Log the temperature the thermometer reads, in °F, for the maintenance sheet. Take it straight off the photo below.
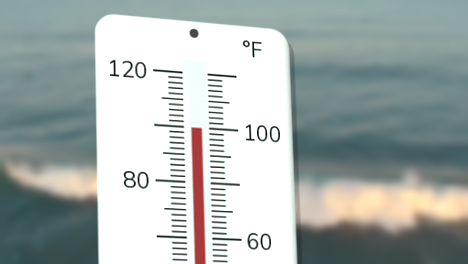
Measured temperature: 100 °F
